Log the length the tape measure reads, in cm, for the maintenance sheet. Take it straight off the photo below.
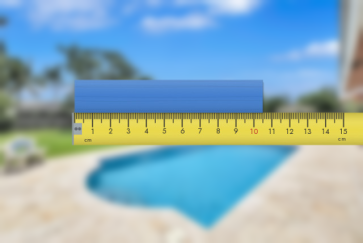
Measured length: 10.5 cm
